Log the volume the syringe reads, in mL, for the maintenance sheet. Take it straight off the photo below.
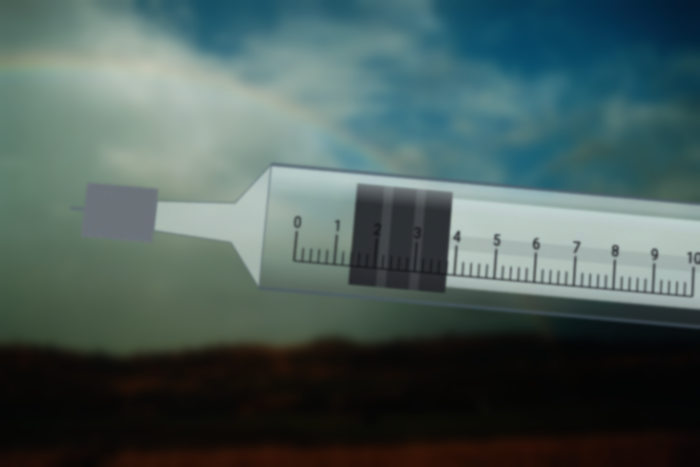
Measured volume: 1.4 mL
